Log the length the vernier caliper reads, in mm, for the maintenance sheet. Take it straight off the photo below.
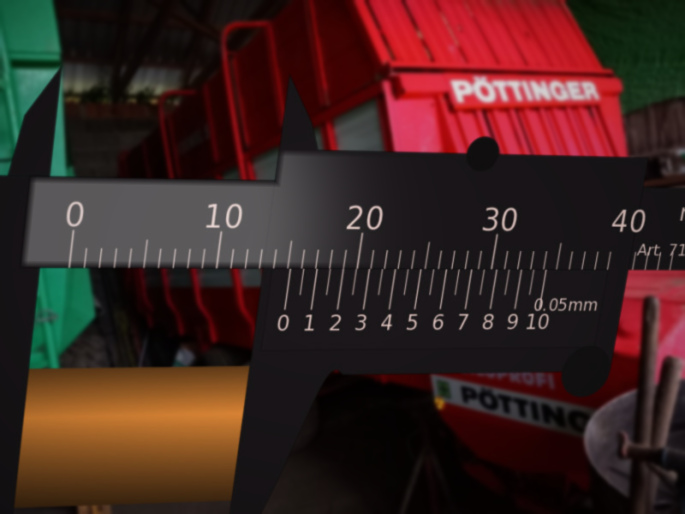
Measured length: 15.2 mm
